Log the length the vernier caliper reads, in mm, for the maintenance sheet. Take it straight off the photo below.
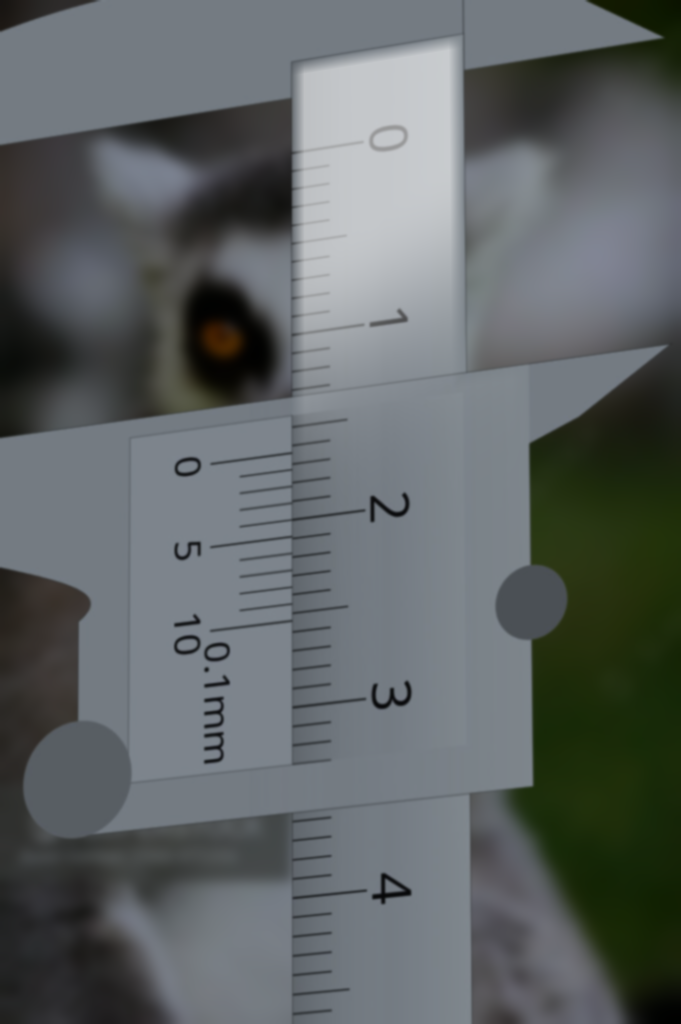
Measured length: 16.4 mm
